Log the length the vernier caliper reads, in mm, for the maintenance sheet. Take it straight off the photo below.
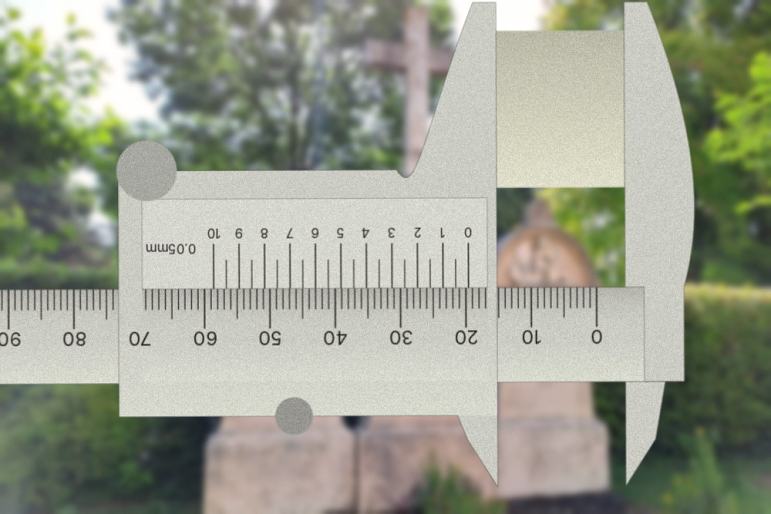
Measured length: 19.6 mm
